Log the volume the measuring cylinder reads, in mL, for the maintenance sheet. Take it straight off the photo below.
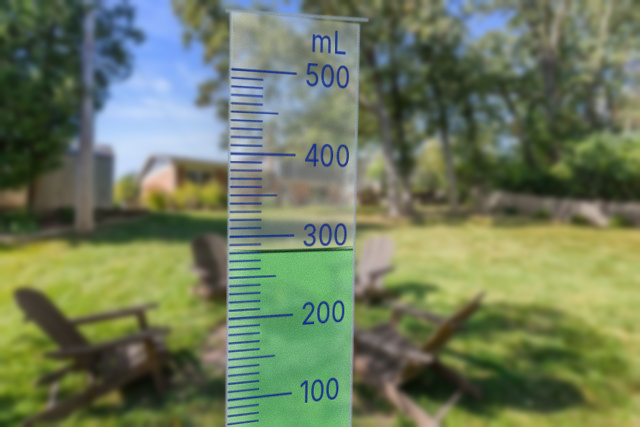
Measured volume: 280 mL
